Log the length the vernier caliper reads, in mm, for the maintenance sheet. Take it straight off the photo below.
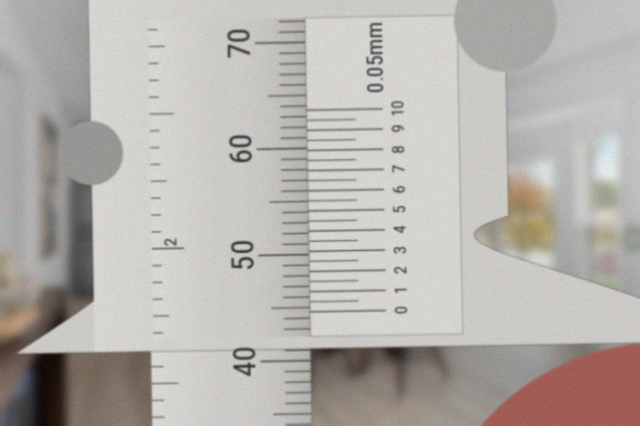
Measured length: 44.6 mm
